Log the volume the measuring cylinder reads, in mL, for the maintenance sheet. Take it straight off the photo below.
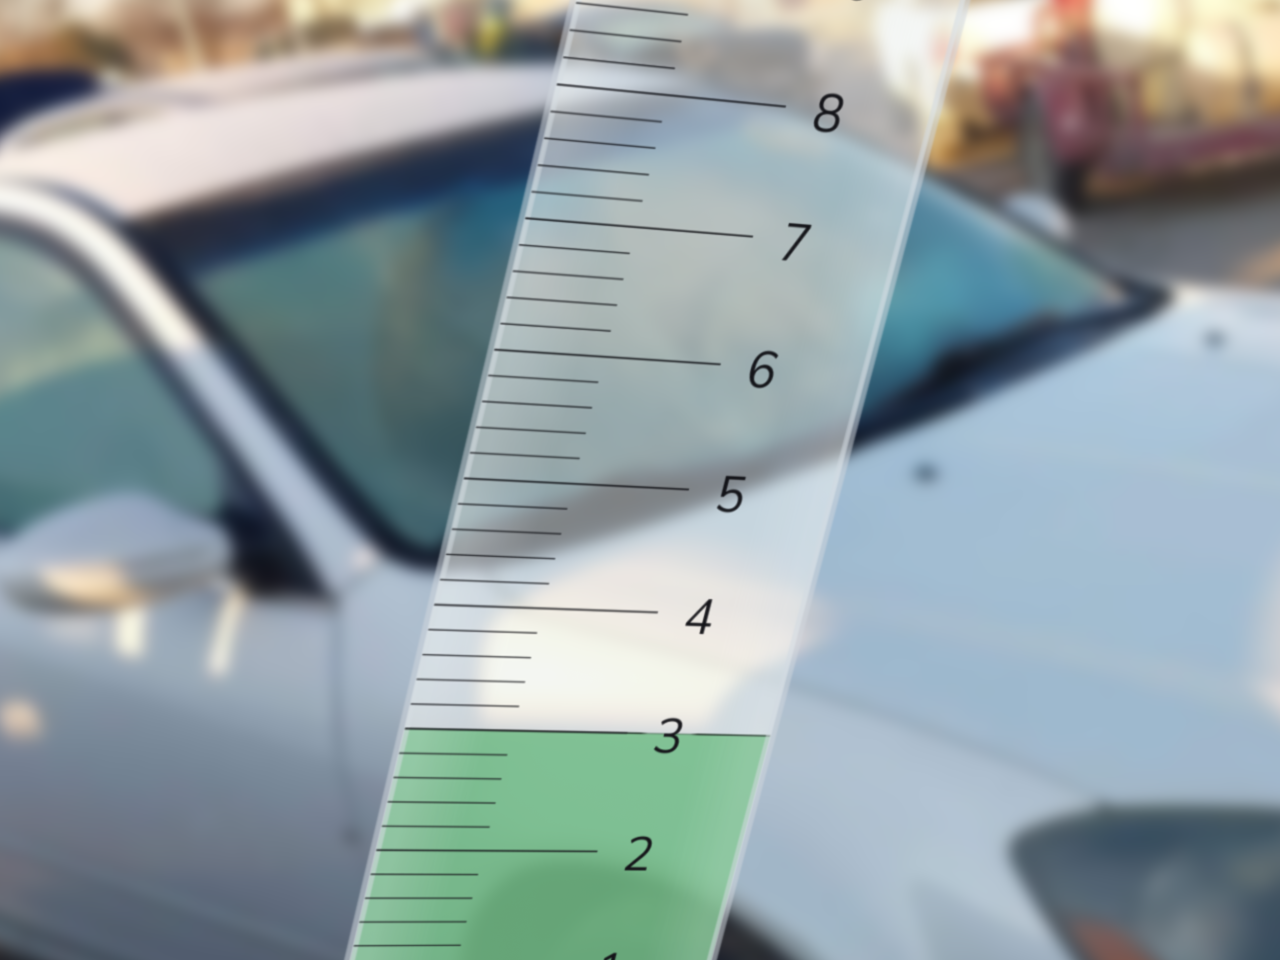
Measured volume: 3 mL
